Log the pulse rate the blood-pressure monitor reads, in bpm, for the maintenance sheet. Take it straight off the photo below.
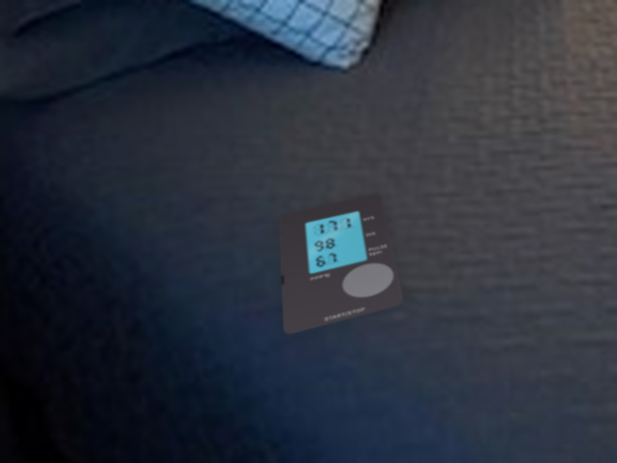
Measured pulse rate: 67 bpm
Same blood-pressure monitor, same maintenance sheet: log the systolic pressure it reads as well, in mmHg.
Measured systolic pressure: 171 mmHg
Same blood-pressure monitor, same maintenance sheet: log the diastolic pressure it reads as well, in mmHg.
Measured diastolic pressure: 98 mmHg
